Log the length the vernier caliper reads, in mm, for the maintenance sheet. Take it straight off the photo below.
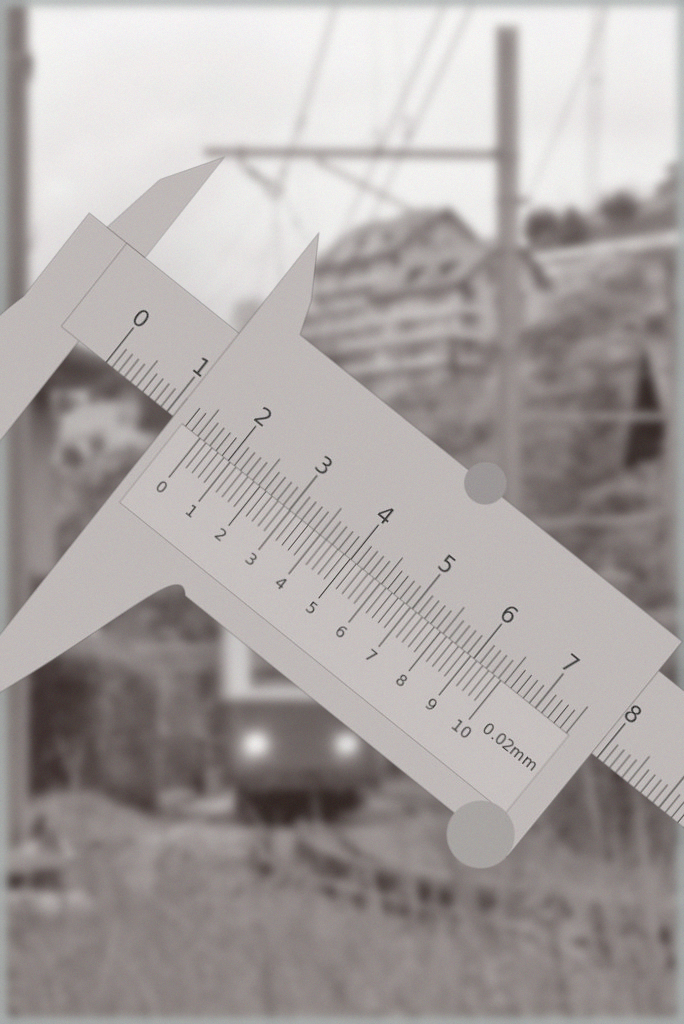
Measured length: 15.4 mm
